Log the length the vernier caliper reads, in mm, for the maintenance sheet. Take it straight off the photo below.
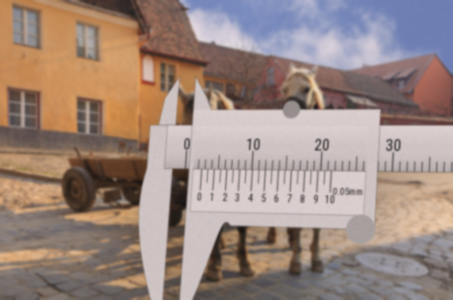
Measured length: 2.5 mm
